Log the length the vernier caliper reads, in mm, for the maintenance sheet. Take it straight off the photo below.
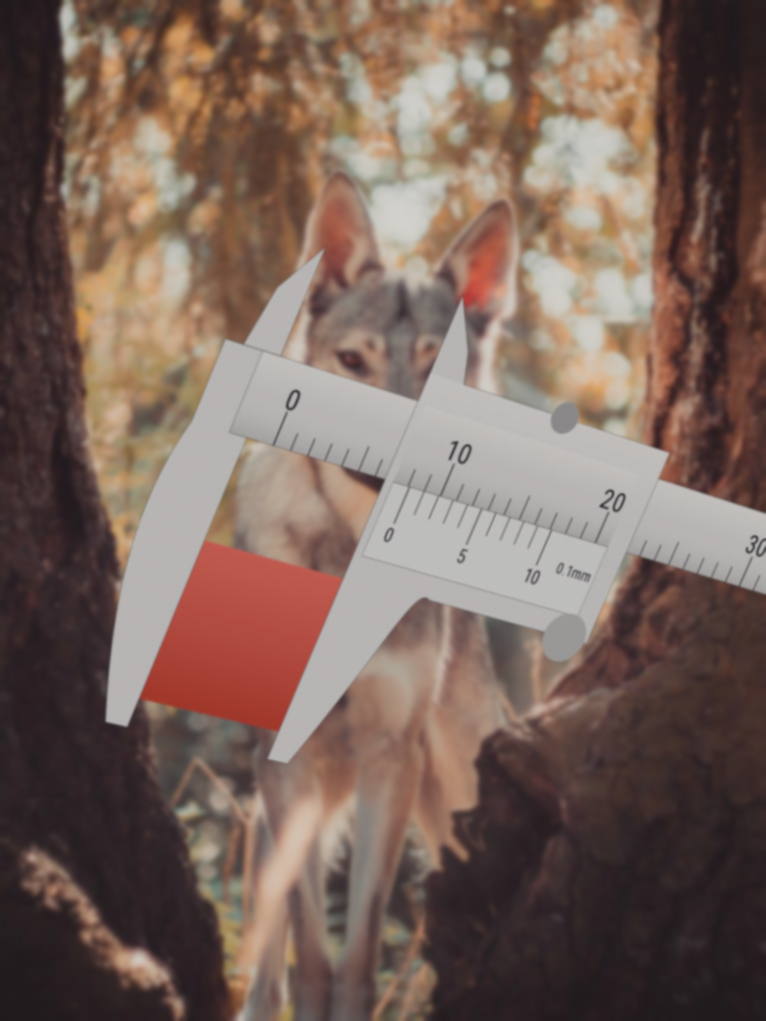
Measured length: 8.1 mm
